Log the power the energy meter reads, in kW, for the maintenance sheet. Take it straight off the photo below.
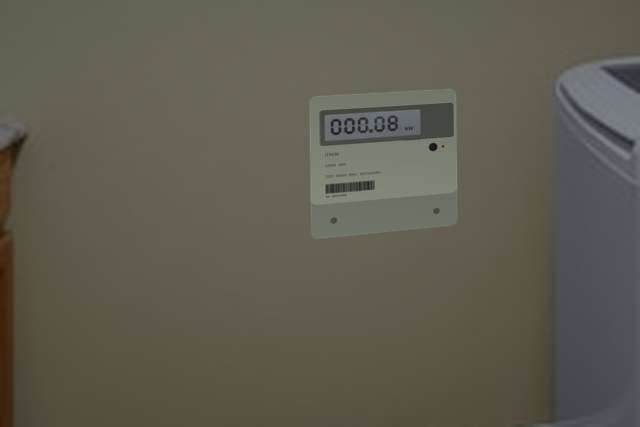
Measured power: 0.08 kW
